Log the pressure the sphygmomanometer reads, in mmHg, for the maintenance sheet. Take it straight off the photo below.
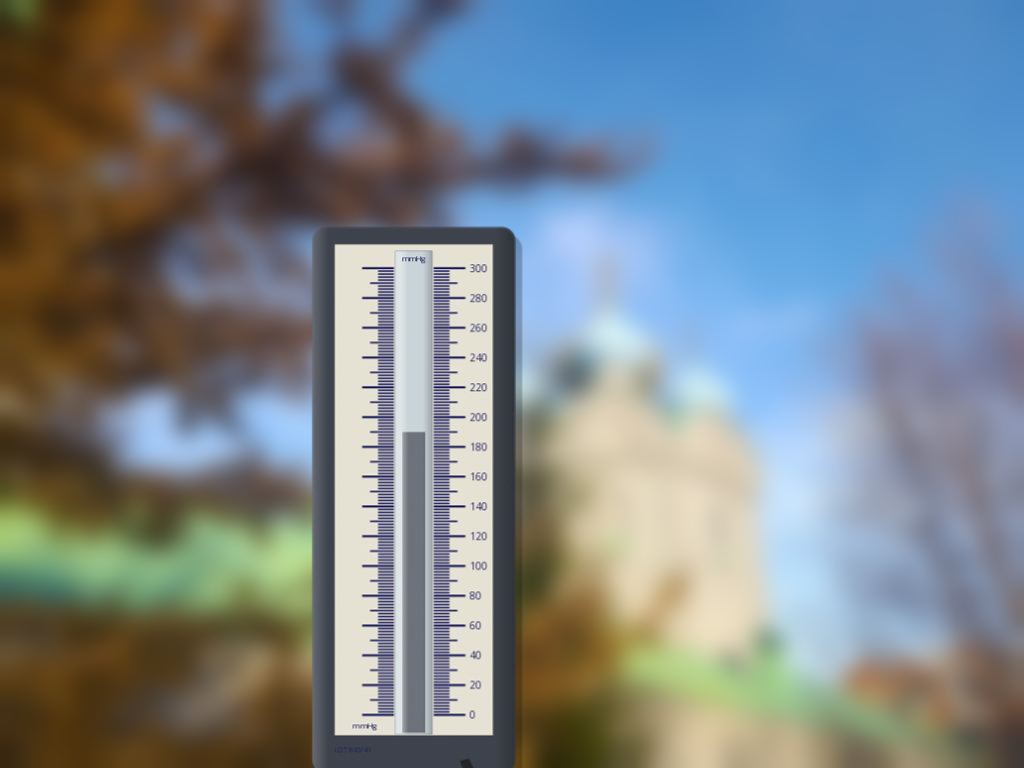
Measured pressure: 190 mmHg
